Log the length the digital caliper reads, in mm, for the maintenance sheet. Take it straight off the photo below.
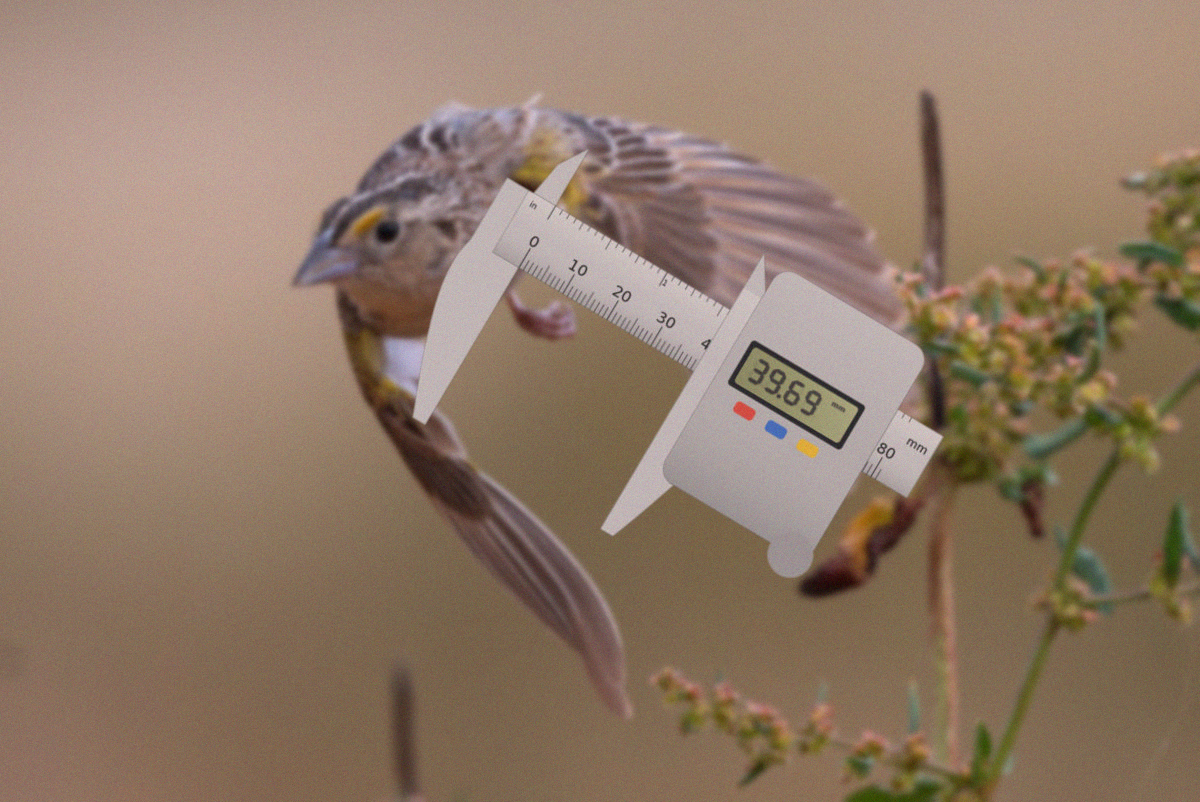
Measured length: 39.69 mm
